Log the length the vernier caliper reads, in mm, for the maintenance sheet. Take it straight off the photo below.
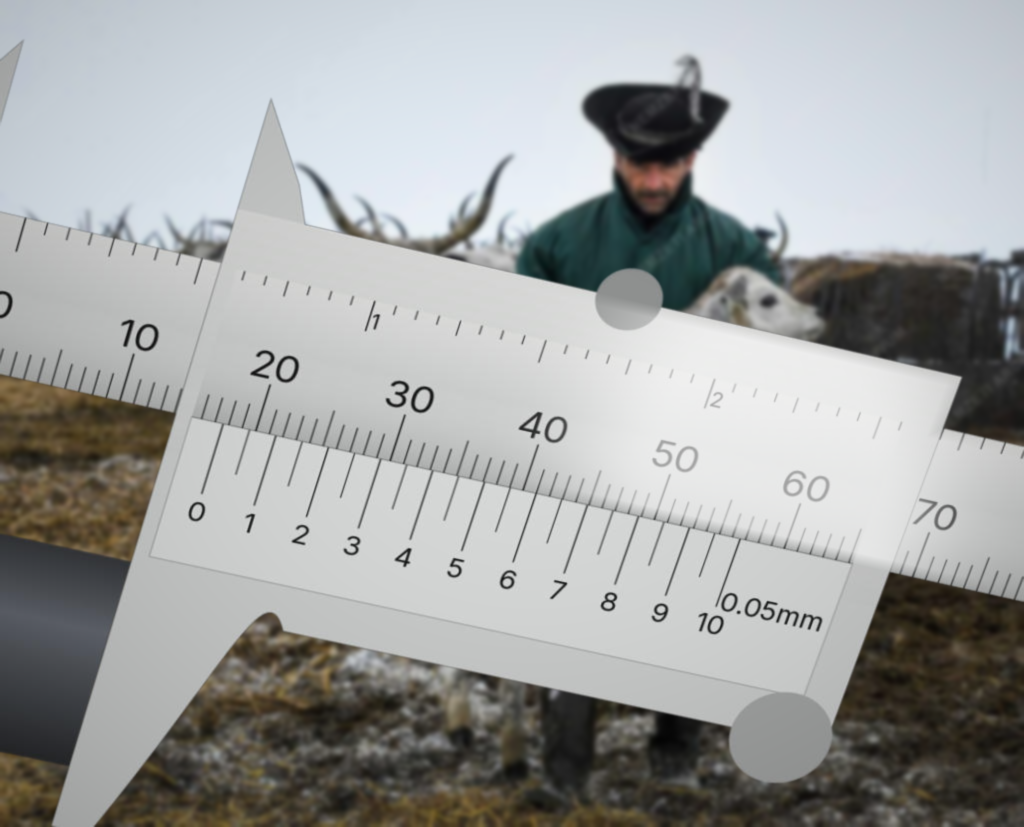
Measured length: 17.6 mm
